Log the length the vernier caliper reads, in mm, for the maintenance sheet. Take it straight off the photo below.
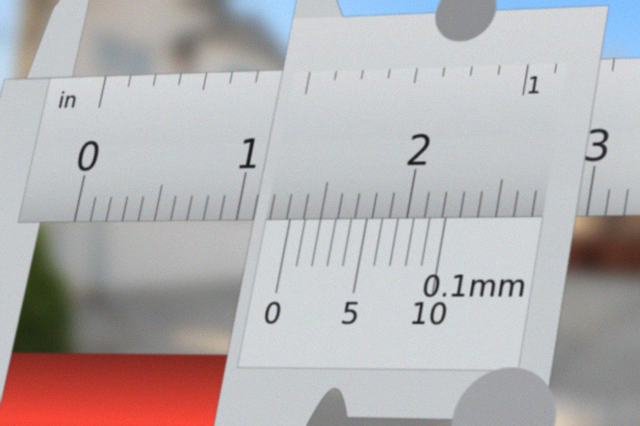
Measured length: 13.2 mm
